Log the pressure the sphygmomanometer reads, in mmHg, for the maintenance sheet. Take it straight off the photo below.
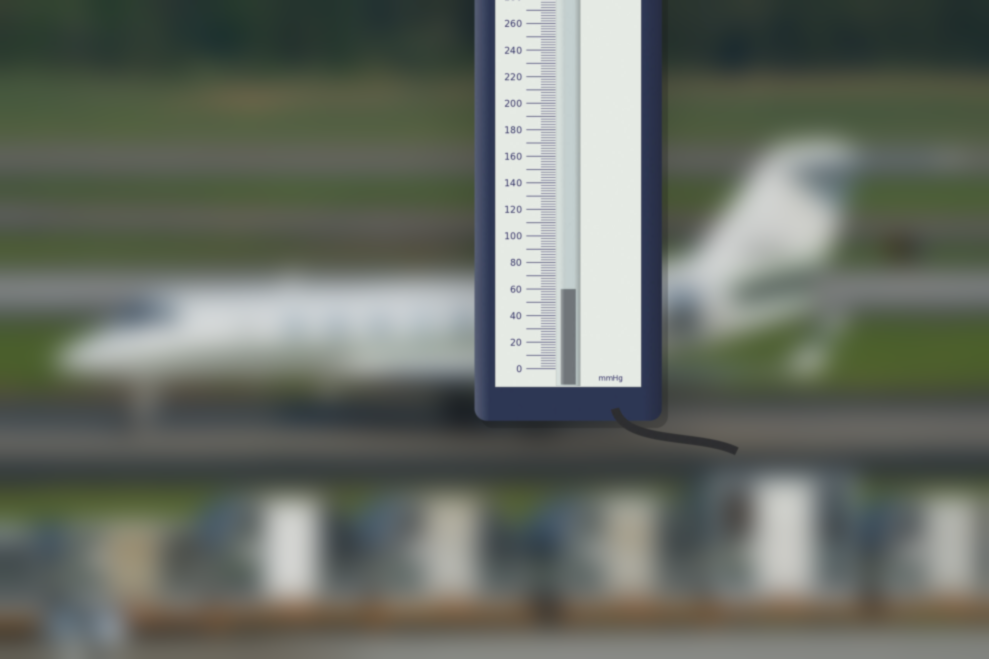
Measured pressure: 60 mmHg
